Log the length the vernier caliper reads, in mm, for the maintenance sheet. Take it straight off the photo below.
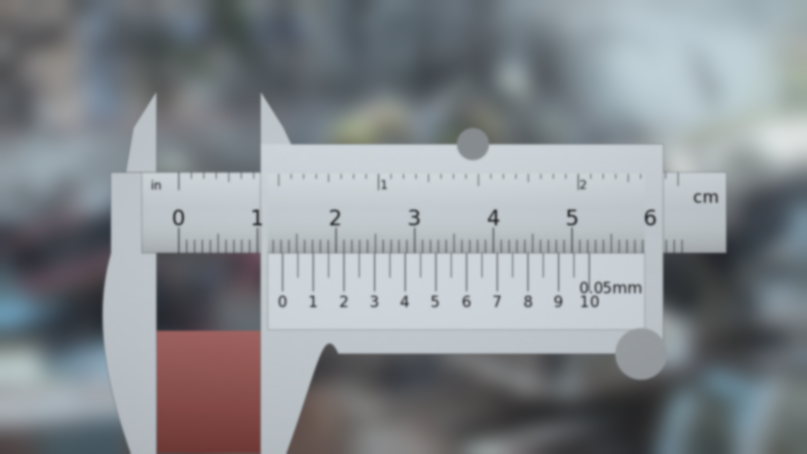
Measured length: 13.2 mm
